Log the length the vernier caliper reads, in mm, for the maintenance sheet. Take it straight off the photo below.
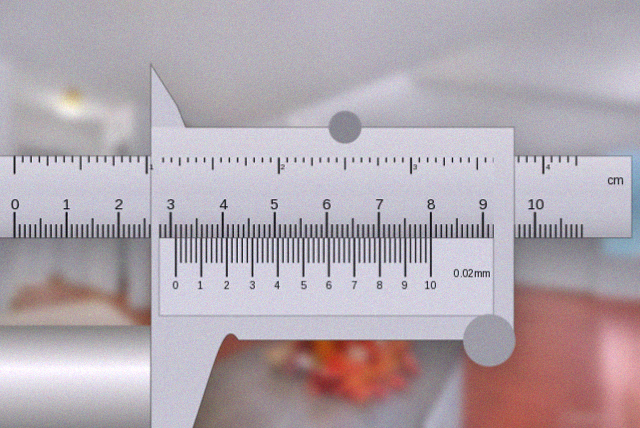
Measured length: 31.0 mm
